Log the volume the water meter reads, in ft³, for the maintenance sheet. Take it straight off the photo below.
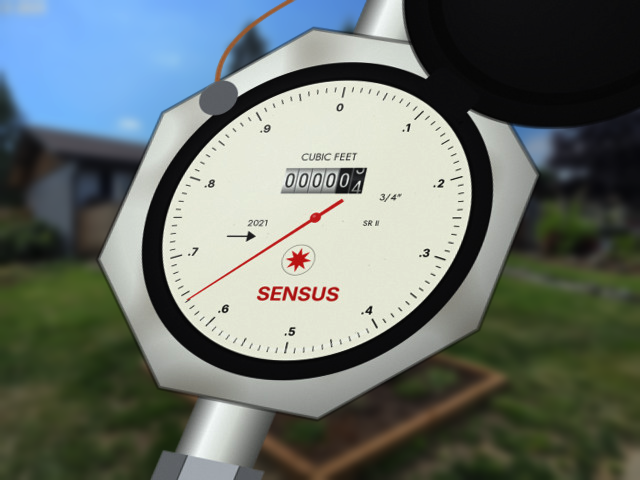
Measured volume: 3.64 ft³
